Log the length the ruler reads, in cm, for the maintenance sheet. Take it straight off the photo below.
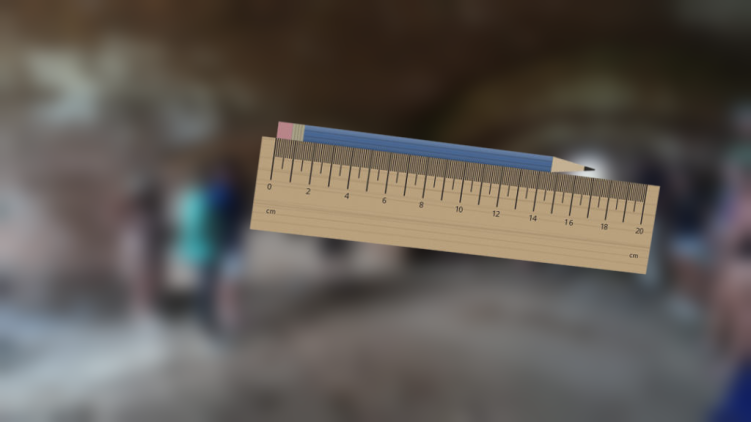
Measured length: 17 cm
